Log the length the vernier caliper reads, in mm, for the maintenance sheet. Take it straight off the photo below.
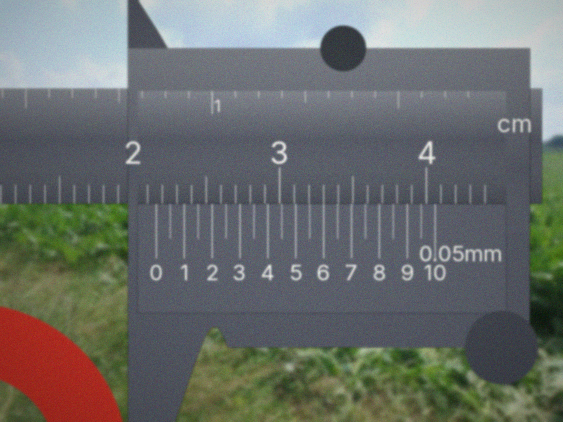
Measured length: 21.6 mm
